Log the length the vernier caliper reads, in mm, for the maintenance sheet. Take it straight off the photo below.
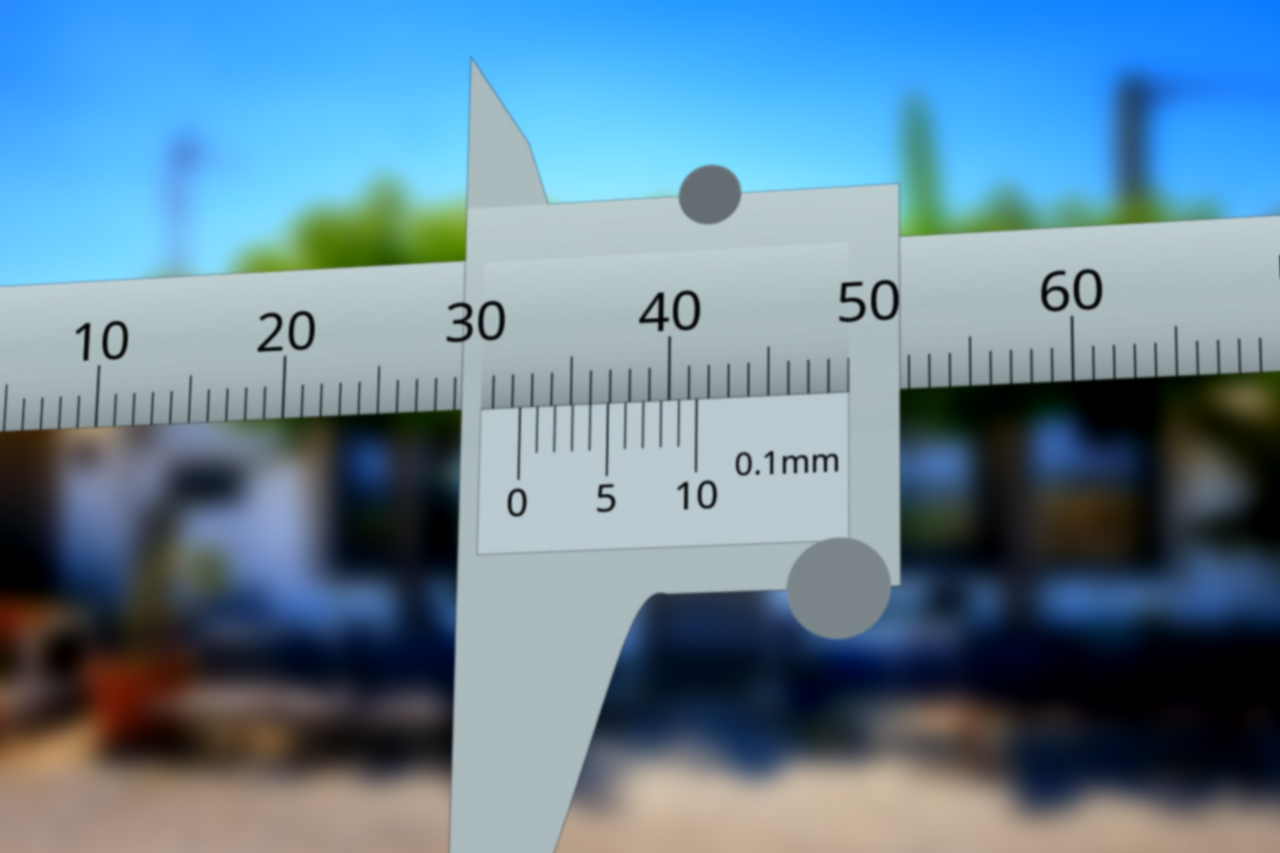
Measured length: 32.4 mm
